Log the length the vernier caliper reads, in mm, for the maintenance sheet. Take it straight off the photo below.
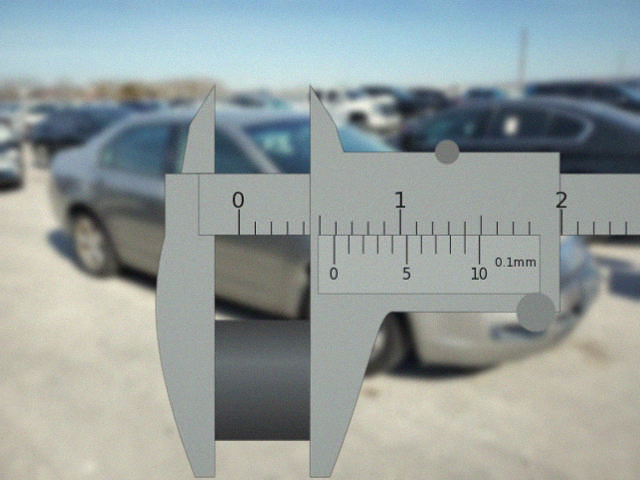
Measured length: 5.9 mm
